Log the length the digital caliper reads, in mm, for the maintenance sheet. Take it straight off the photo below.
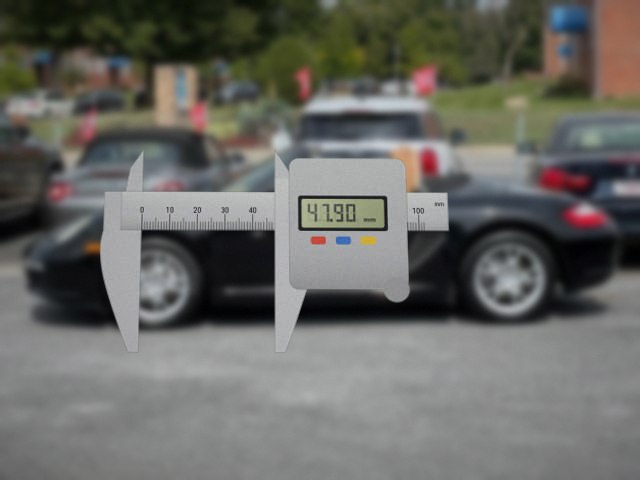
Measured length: 47.90 mm
